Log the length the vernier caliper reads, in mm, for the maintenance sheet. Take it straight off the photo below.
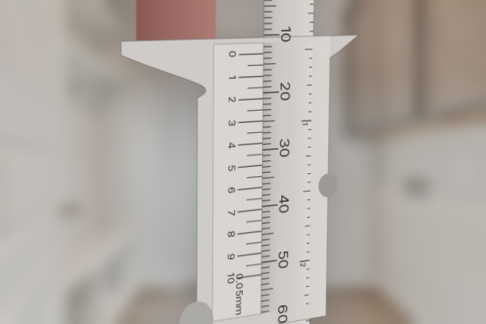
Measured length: 13.2 mm
